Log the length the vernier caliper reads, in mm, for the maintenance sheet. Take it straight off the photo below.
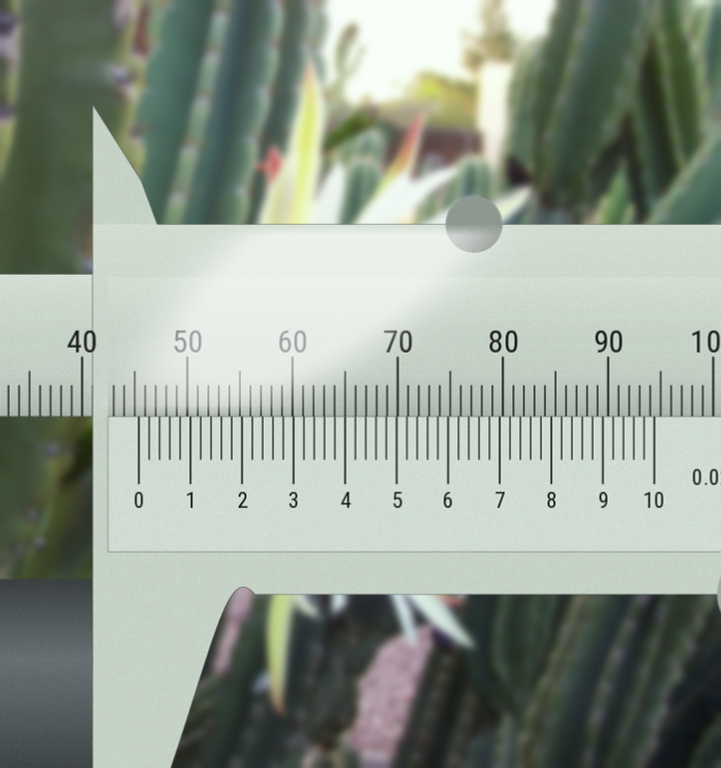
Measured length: 45.4 mm
